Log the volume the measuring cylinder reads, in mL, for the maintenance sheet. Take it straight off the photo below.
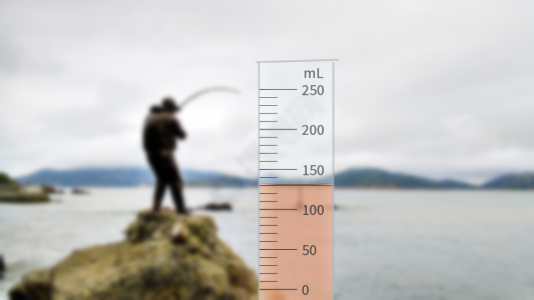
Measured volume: 130 mL
